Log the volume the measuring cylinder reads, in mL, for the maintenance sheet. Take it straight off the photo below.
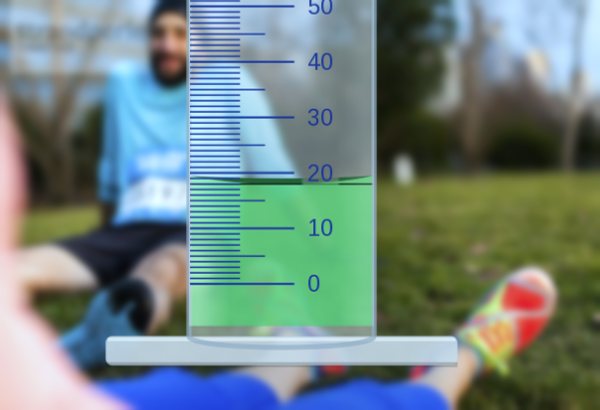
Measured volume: 18 mL
